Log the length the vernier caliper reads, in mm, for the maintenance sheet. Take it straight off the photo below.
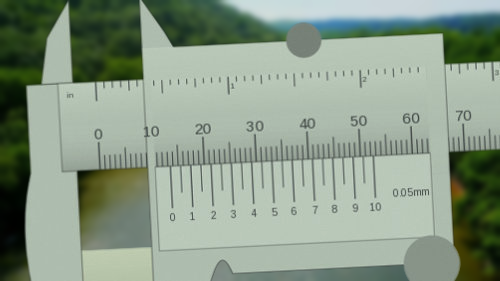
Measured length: 13.5 mm
